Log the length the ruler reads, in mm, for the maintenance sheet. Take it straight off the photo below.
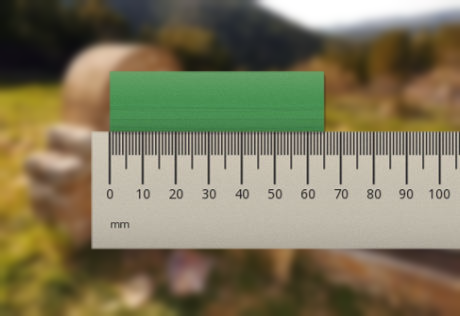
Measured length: 65 mm
